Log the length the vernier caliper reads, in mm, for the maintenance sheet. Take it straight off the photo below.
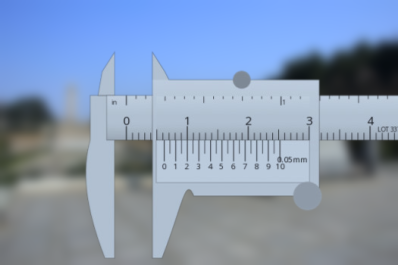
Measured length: 6.2 mm
